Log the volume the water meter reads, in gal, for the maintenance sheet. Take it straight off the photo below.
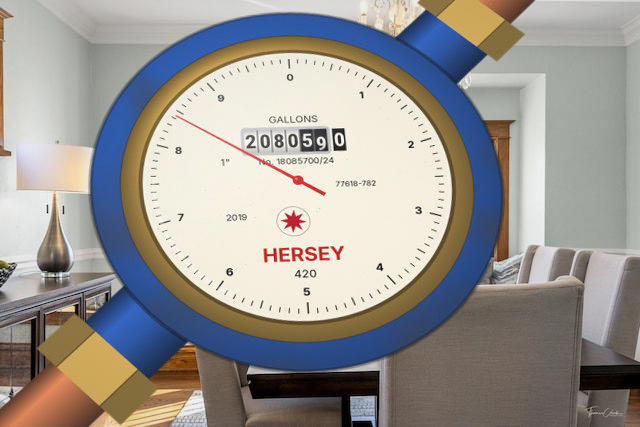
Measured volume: 2080588.4 gal
